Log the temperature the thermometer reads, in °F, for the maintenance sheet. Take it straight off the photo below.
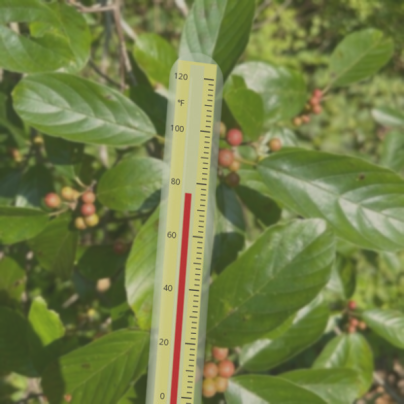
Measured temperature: 76 °F
